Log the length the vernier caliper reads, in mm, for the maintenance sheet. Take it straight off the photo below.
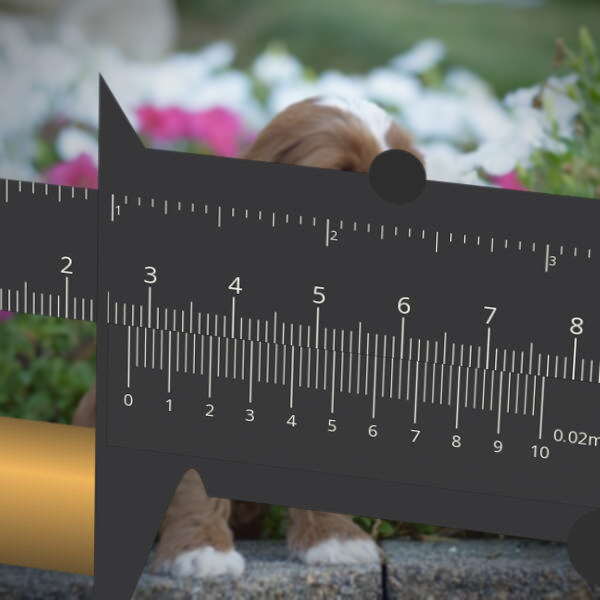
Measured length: 27.6 mm
